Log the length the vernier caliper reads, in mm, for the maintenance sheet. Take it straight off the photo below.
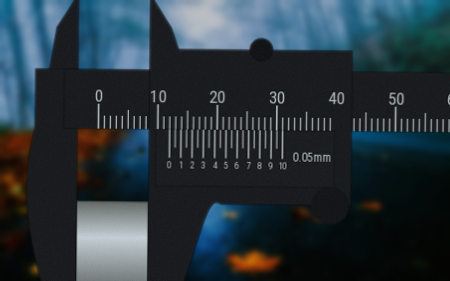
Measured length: 12.0 mm
